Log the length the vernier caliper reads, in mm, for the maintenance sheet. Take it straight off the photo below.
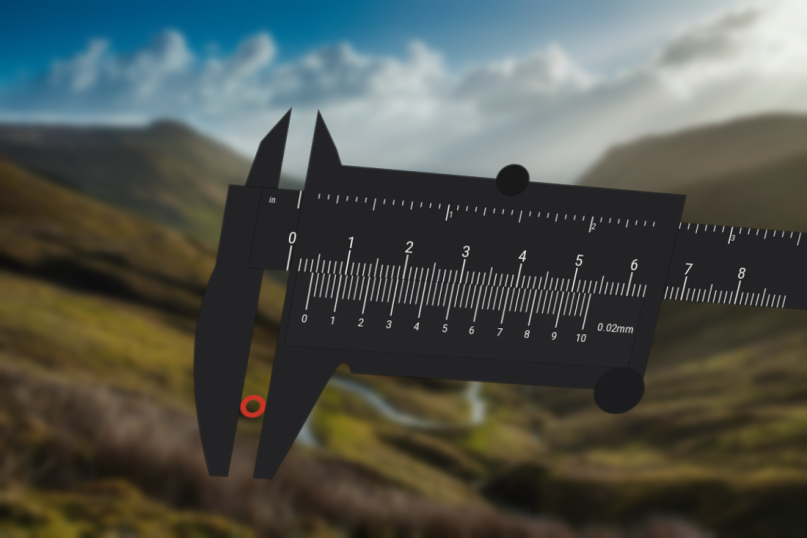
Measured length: 4.4 mm
